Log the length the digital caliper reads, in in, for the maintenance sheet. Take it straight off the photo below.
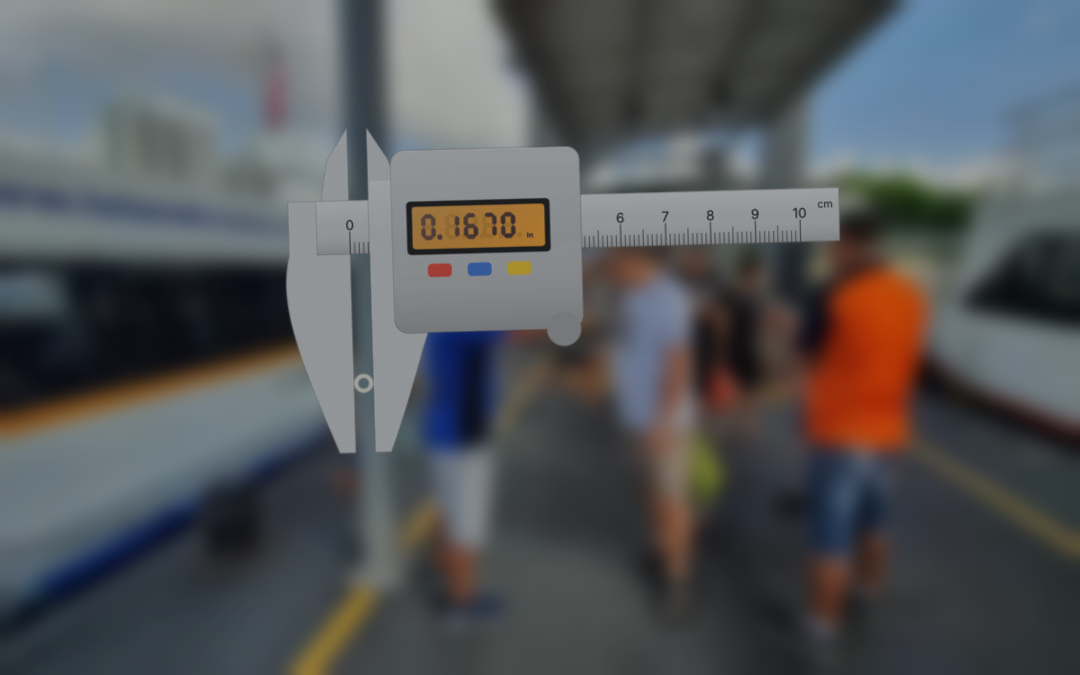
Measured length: 0.1670 in
